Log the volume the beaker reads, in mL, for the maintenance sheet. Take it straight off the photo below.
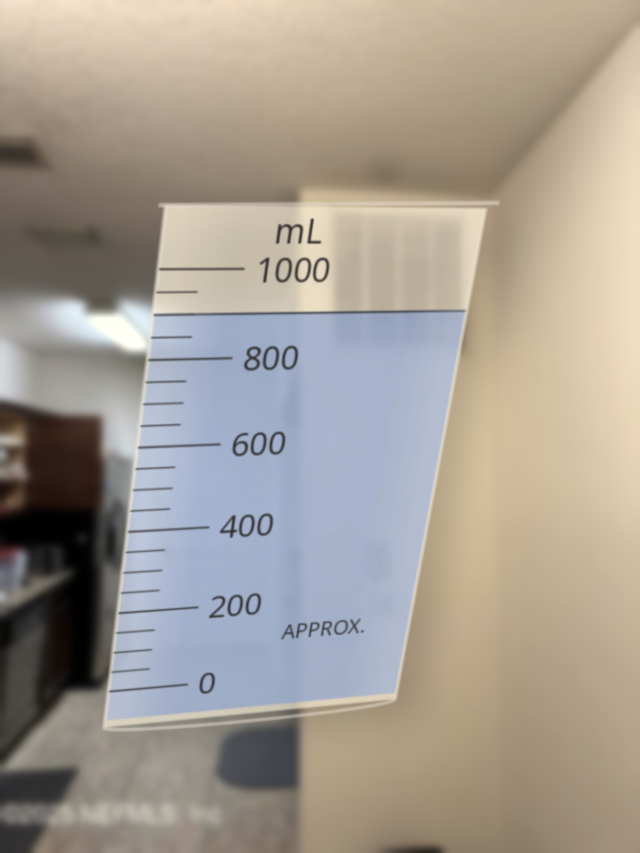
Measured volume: 900 mL
